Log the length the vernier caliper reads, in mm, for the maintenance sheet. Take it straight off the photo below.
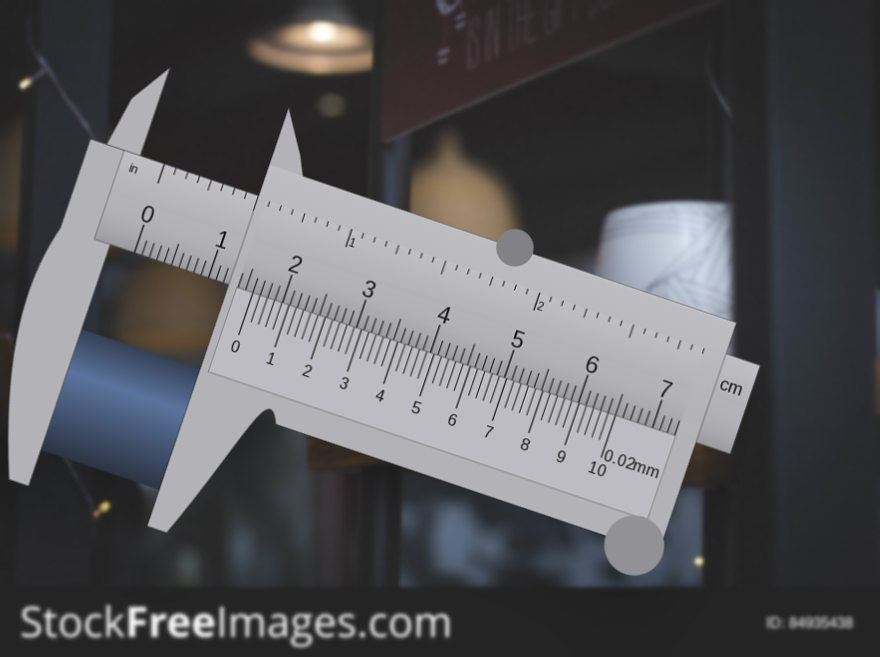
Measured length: 16.0 mm
